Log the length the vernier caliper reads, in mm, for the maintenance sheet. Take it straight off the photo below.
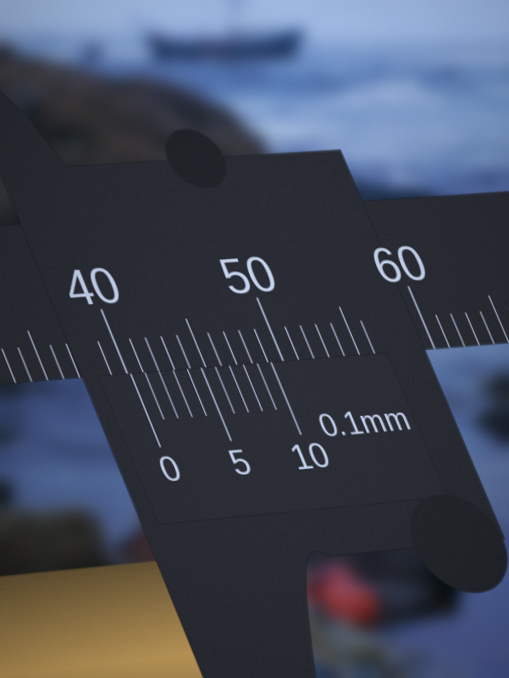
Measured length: 40.2 mm
